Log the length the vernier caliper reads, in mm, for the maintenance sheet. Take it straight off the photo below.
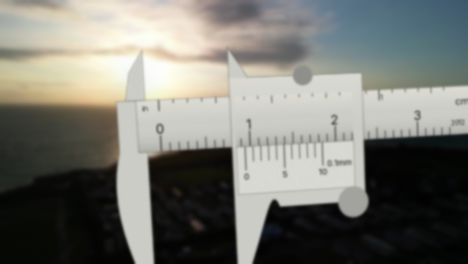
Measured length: 9.4 mm
